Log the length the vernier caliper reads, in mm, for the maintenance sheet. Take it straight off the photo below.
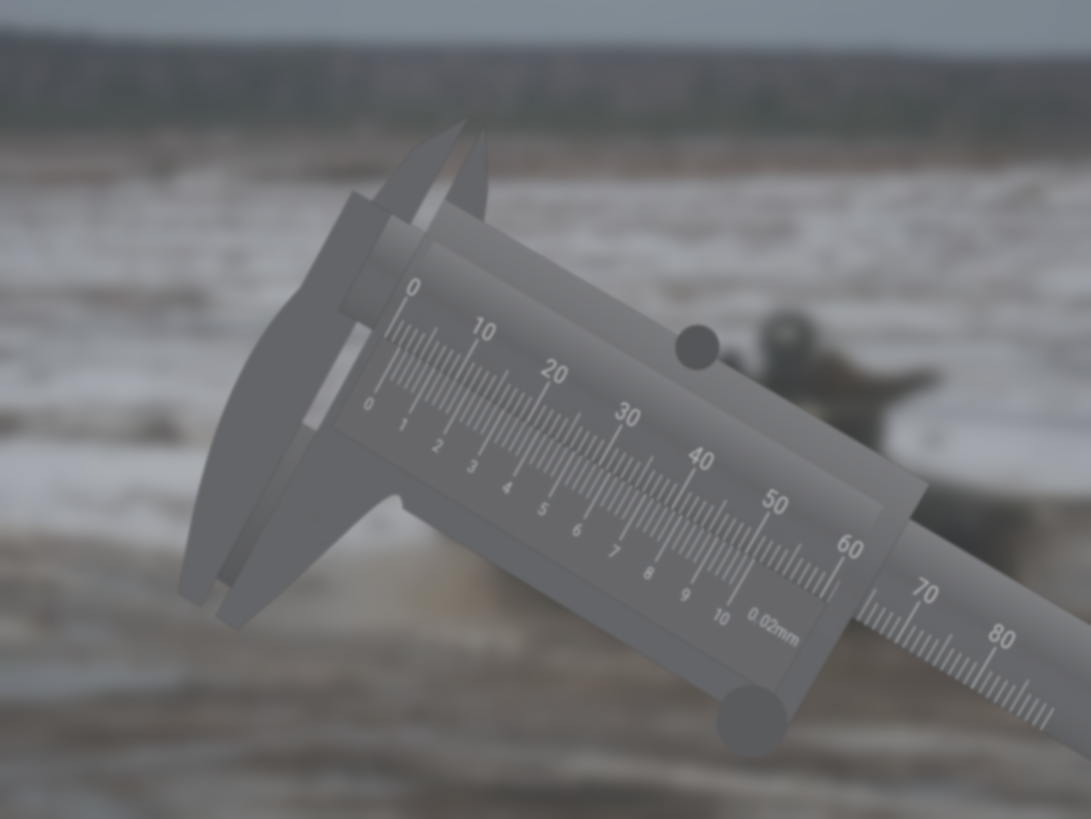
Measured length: 2.2 mm
